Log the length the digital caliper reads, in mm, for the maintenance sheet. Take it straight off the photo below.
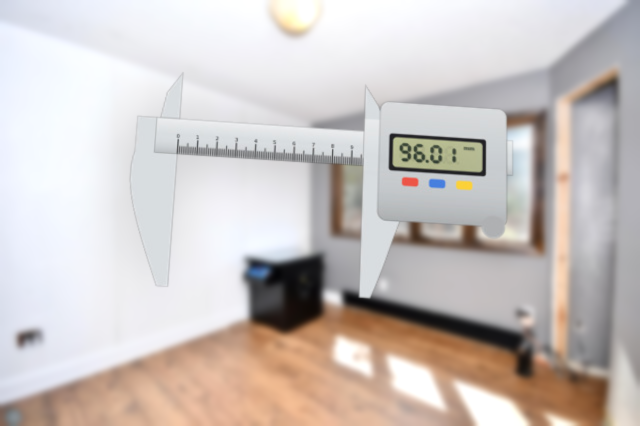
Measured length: 96.01 mm
